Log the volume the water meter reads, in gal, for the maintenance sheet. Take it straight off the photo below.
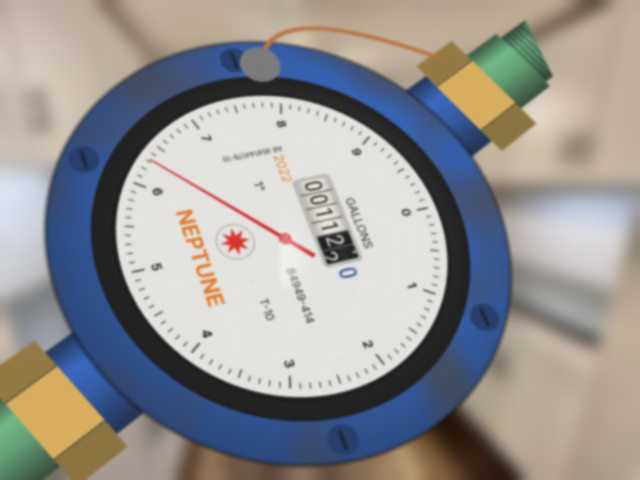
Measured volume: 11216.3 gal
